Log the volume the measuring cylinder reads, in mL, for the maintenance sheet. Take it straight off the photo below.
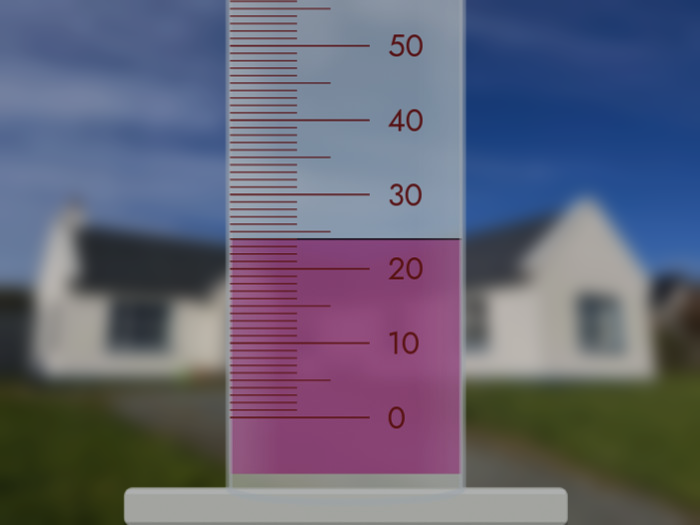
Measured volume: 24 mL
